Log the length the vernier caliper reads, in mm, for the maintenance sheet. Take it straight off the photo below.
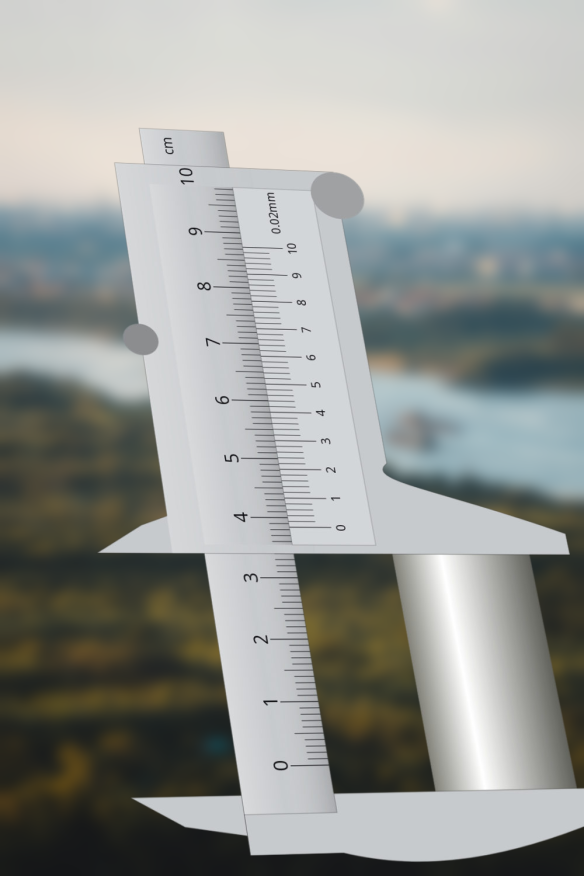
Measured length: 38.4 mm
